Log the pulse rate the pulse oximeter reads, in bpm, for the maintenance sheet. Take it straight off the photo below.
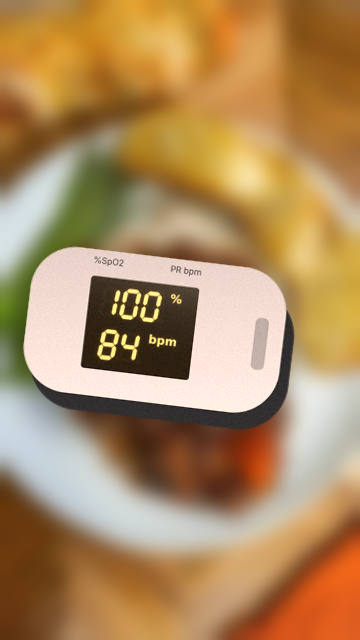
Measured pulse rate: 84 bpm
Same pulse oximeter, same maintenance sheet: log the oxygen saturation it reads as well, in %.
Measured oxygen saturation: 100 %
